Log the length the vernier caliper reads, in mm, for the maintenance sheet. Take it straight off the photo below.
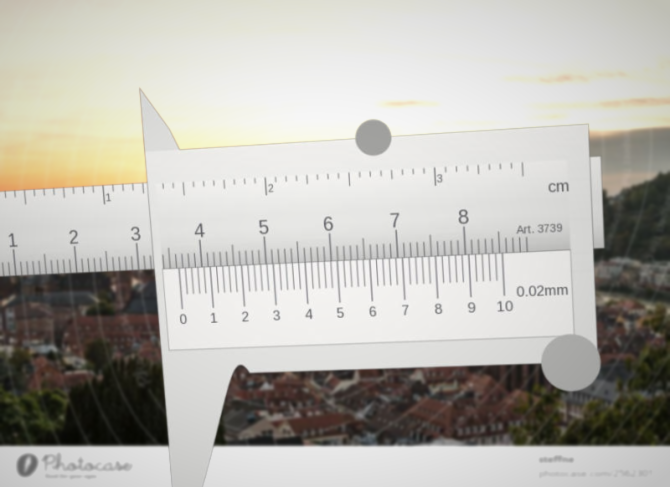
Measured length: 36.4 mm
